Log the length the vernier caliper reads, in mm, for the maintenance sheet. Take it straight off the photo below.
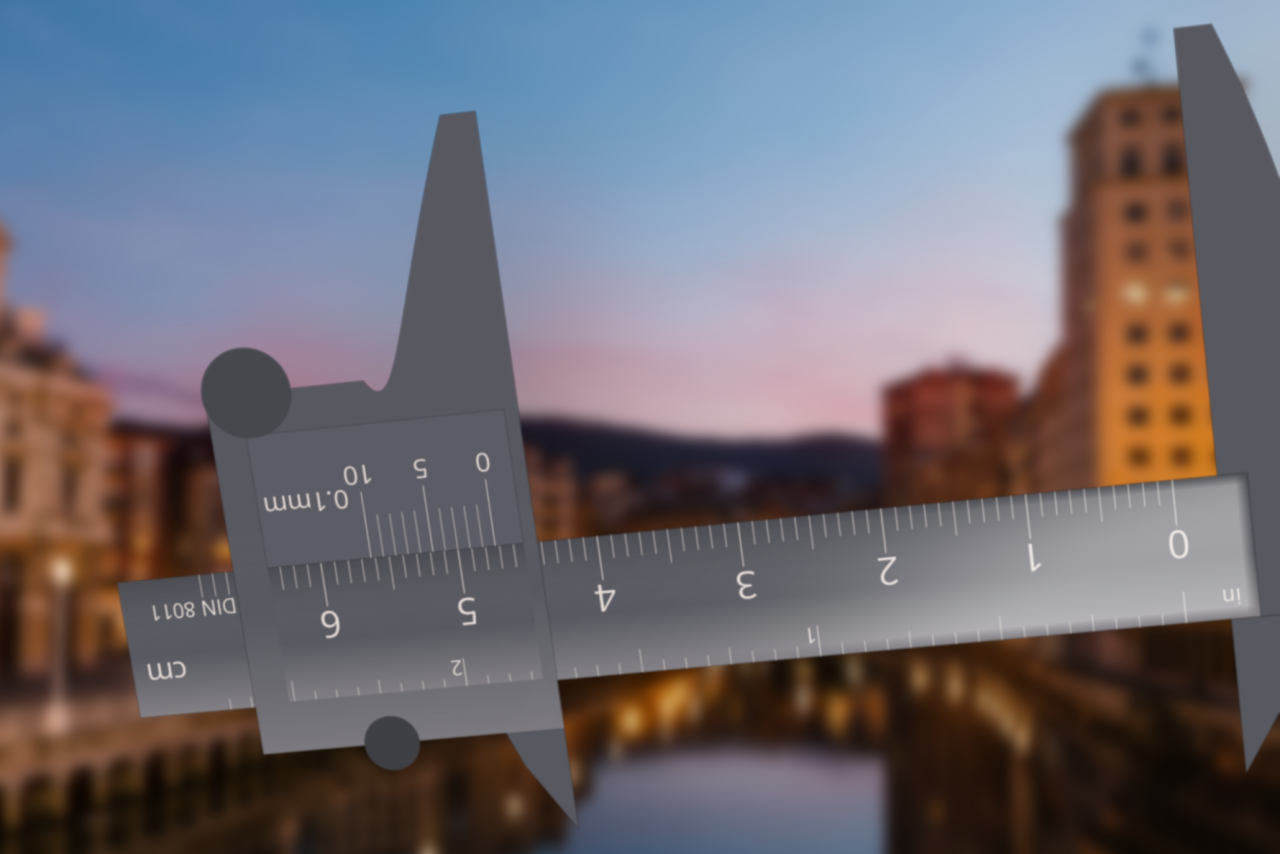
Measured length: 47.3 mm
